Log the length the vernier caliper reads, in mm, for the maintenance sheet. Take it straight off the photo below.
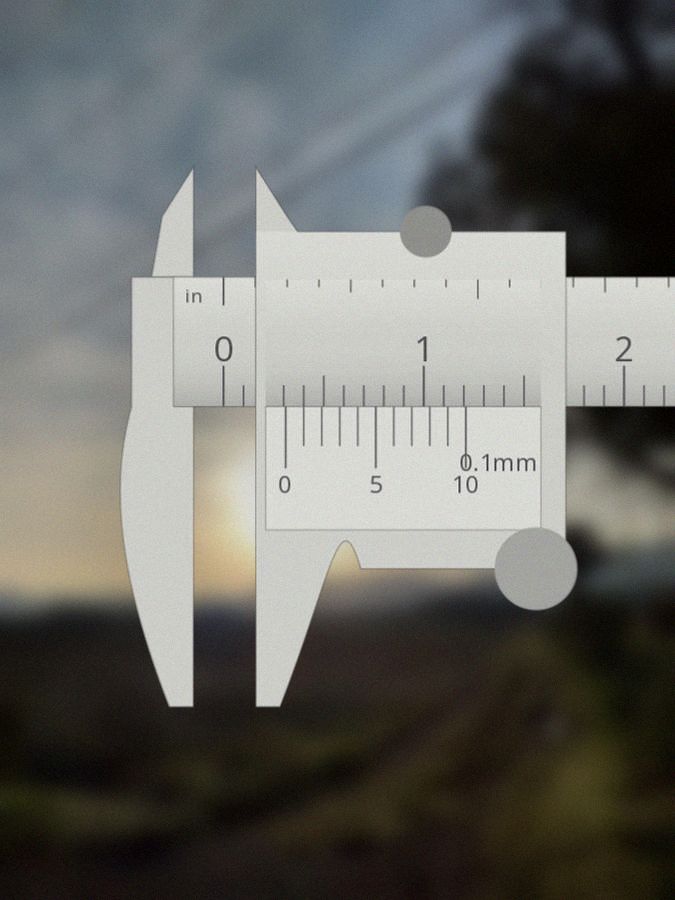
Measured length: 3.1 mm
